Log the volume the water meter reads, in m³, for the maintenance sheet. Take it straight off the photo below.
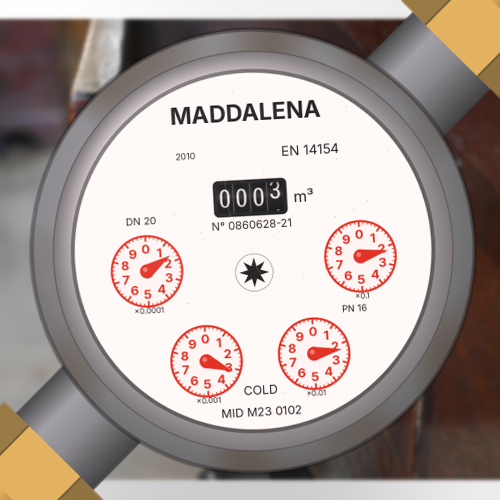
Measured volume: 3.2231 m³
